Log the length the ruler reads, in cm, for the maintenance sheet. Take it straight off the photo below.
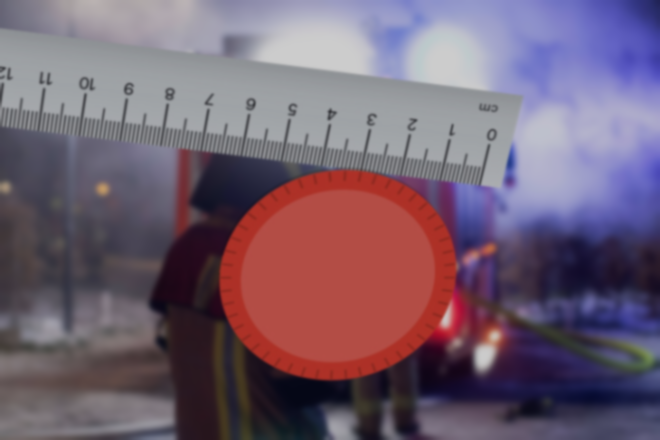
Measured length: 6 cm
